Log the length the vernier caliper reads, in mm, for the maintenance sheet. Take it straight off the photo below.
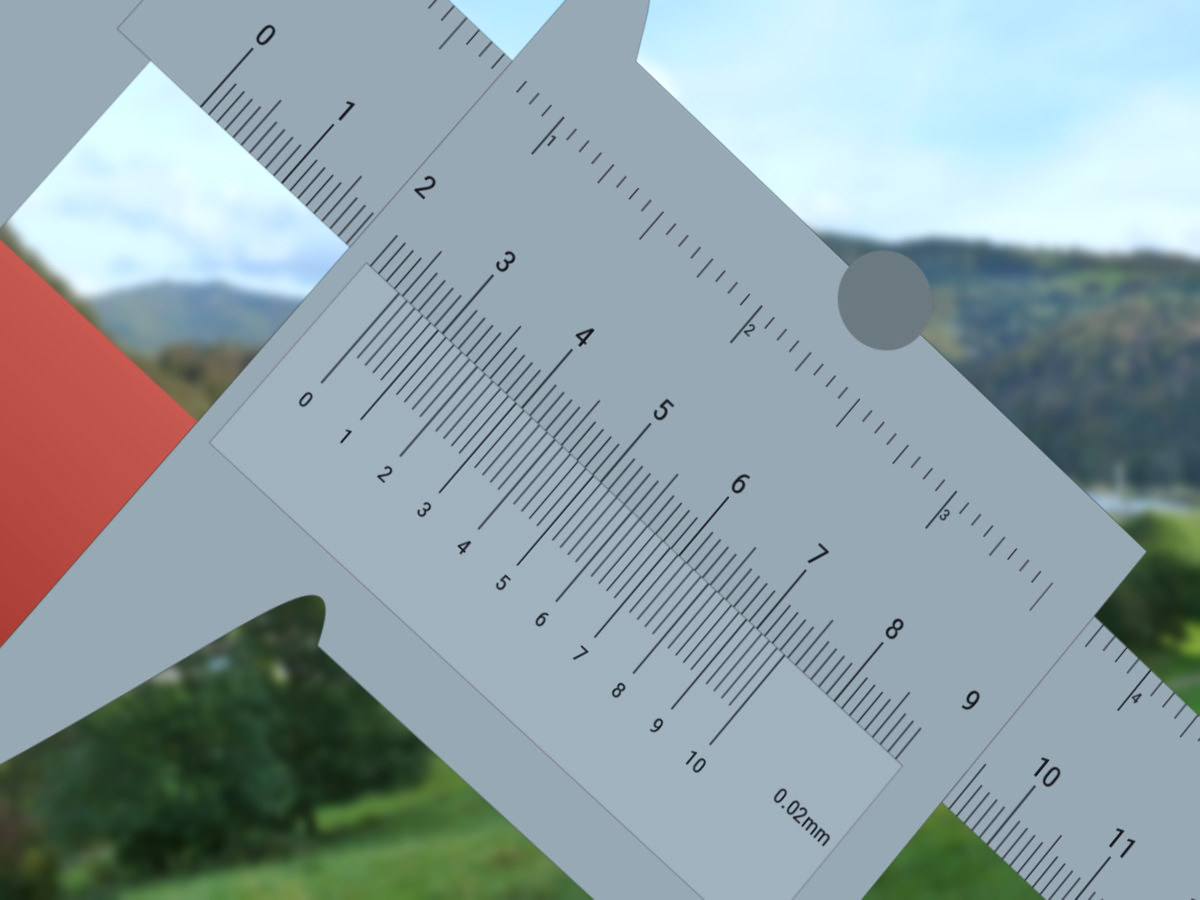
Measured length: 24.6 mm
